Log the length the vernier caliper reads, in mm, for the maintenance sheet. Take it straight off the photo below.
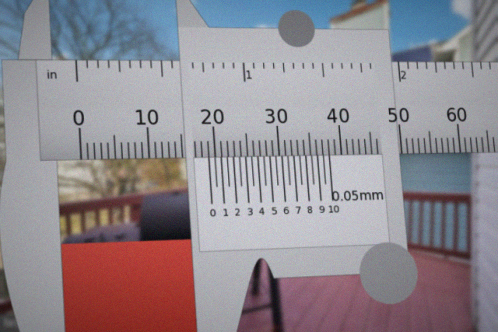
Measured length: 19.0 mm
